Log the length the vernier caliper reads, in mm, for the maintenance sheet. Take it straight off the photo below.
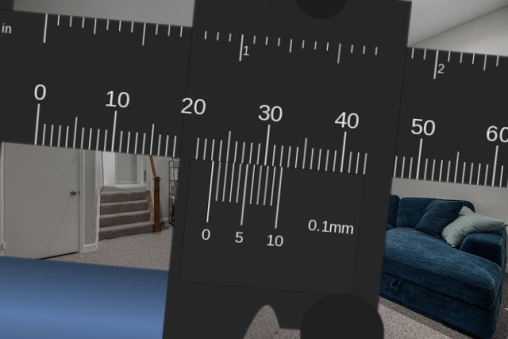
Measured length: 23.2 mm
